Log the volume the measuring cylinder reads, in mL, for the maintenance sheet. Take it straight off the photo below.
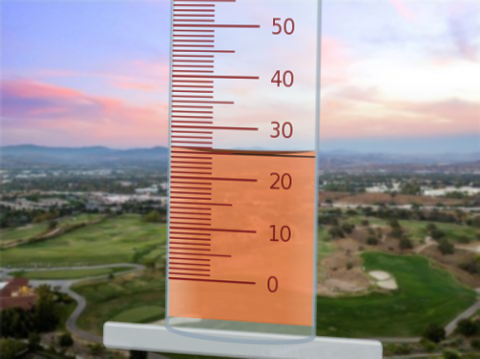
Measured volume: 25 mL
